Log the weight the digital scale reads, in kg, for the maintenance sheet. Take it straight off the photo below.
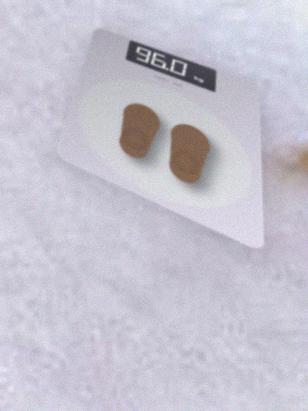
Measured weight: 96.0 kg
